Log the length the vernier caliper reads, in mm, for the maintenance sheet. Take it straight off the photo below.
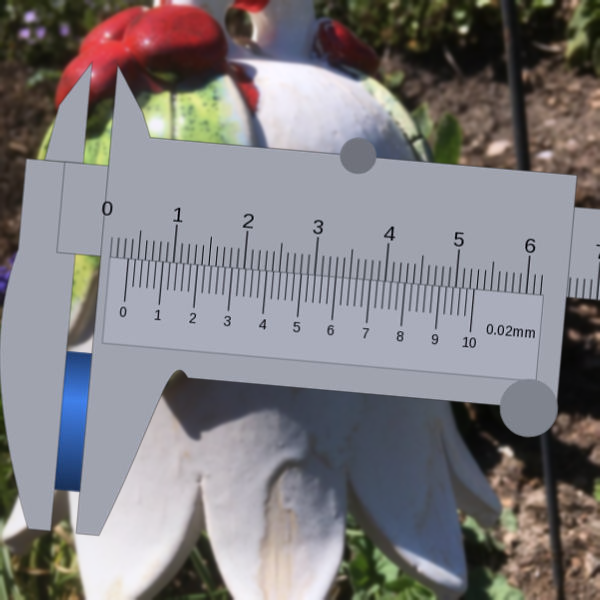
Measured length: 3.6 mm
